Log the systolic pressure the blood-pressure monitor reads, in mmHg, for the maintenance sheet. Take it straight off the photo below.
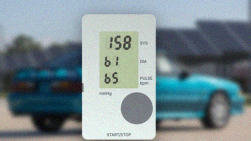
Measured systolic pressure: 158 mmHg
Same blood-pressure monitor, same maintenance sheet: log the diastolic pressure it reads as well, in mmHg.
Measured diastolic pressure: 61 mmHg
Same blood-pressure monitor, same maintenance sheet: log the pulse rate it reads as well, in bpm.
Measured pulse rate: 65 bpm
